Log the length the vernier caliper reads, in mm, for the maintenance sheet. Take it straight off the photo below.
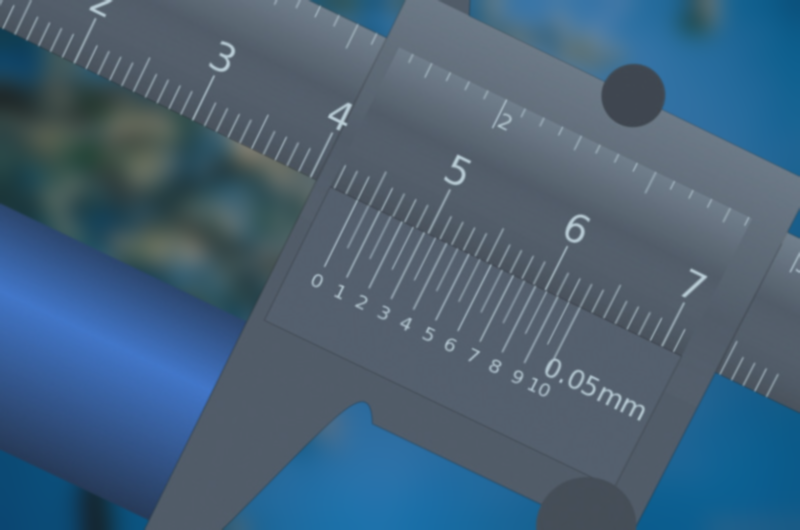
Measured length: 44.0 mm
